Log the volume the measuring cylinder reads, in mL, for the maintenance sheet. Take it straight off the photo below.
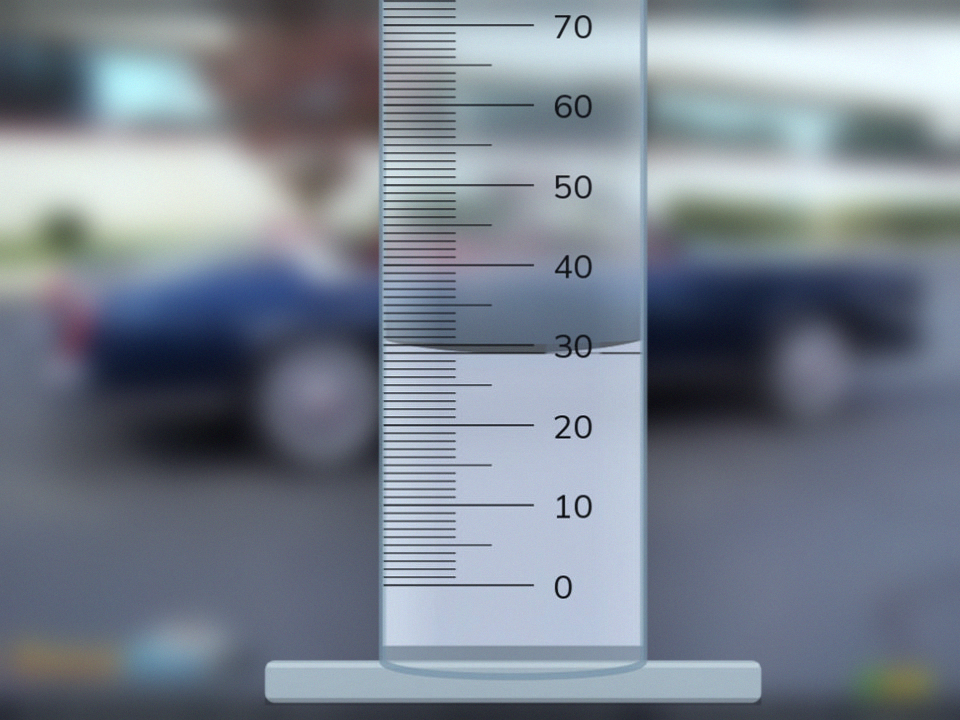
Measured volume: 29 mL
